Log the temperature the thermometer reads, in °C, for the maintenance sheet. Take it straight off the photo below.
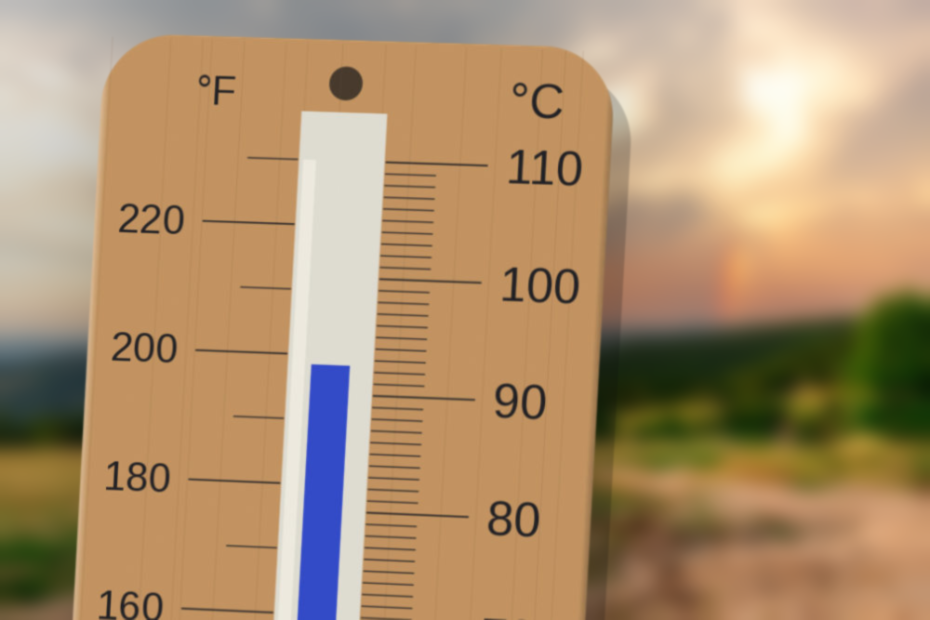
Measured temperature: 92.5 °C
